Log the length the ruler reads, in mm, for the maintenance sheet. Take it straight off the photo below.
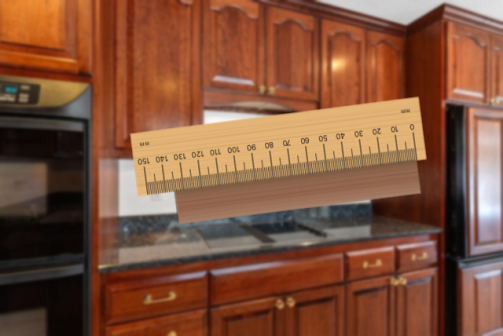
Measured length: 135 mm
